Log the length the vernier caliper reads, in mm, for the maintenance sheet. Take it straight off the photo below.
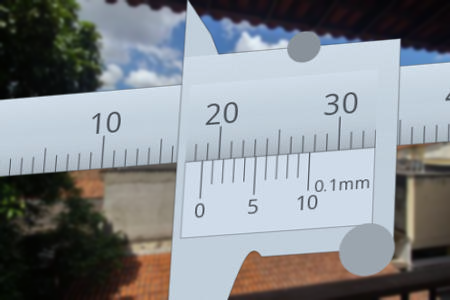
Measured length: 18.6 mm
